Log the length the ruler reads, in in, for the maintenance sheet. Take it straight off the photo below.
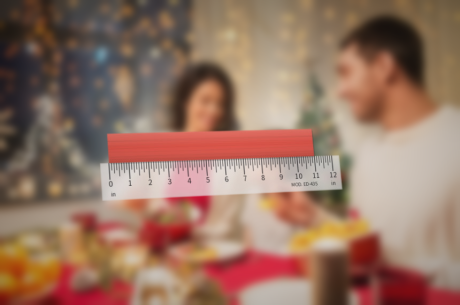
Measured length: 11 in
